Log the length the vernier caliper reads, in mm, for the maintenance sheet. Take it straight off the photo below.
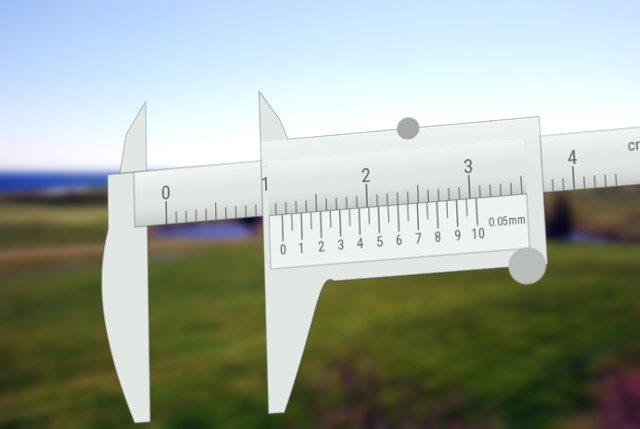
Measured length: 11.6 mm
